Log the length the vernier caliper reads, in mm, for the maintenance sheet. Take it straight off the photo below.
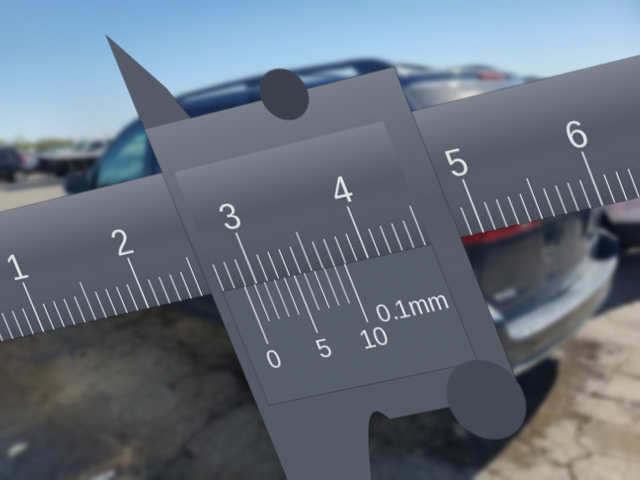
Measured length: 28.9 mm
